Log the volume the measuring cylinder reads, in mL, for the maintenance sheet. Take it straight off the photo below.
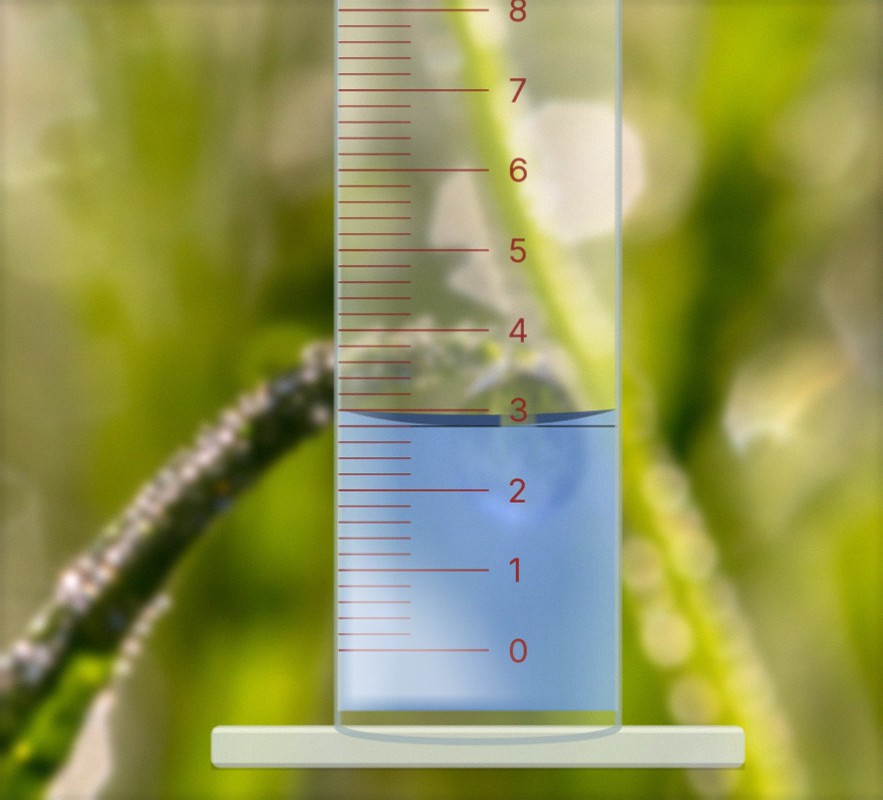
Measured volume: 2.8 mL
